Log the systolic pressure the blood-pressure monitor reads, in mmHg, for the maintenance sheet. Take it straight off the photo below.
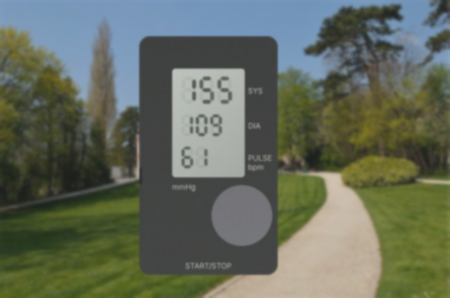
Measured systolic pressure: 155 mmHg
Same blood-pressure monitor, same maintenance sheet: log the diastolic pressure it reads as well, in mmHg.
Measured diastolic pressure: 109 mmHg
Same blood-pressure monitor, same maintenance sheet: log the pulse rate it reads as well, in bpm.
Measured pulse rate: 61 bpm
